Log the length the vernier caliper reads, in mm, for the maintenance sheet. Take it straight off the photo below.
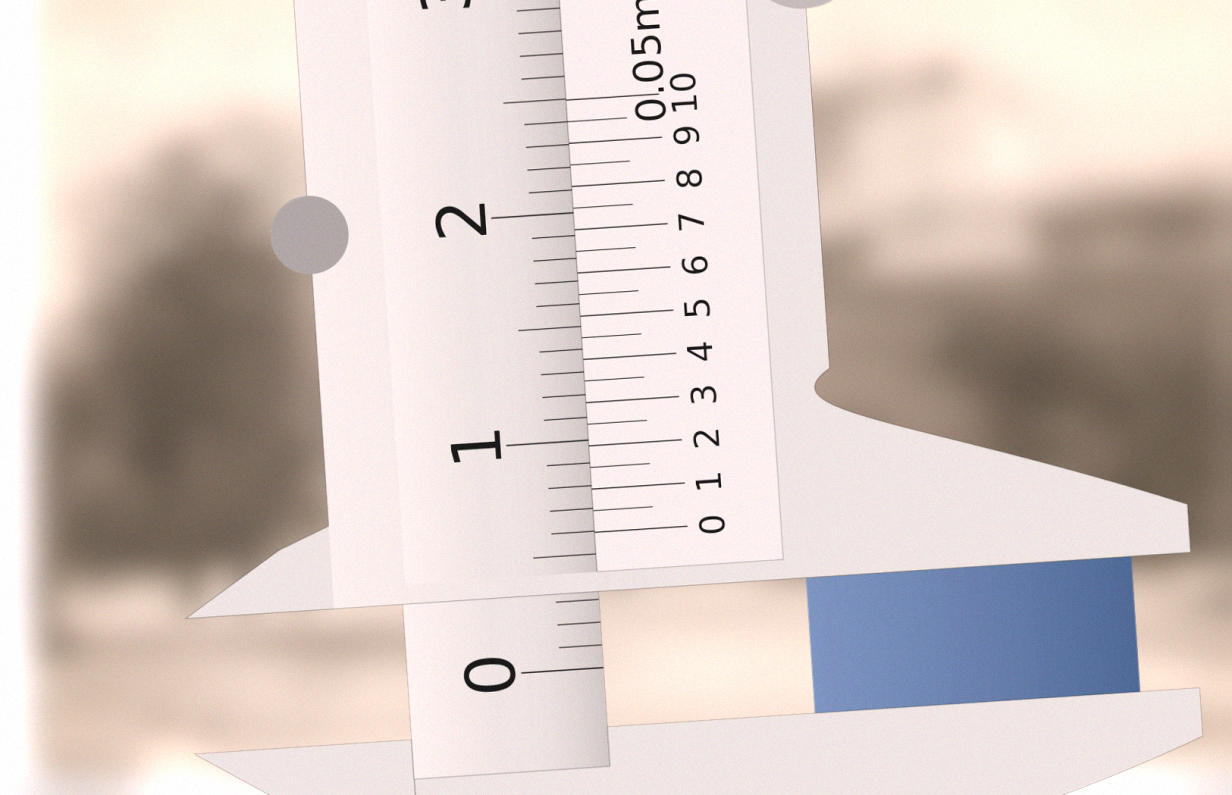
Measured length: 5.95 mm
